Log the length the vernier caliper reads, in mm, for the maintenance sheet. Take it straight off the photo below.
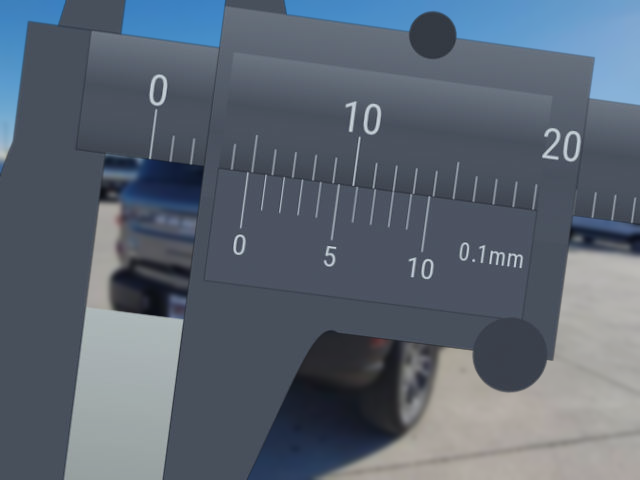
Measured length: 4.8 mm
